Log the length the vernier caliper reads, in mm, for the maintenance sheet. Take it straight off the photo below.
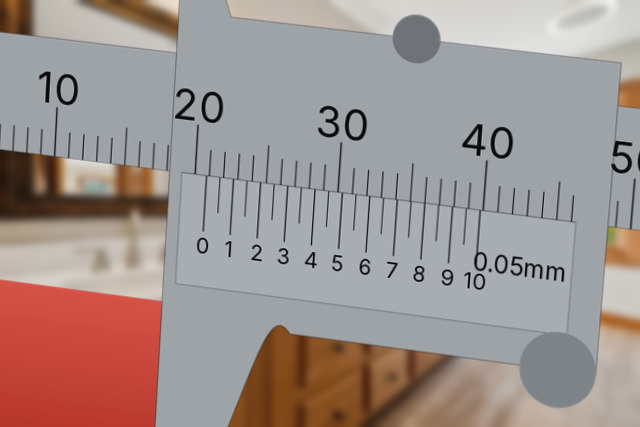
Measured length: 20.8 mm
